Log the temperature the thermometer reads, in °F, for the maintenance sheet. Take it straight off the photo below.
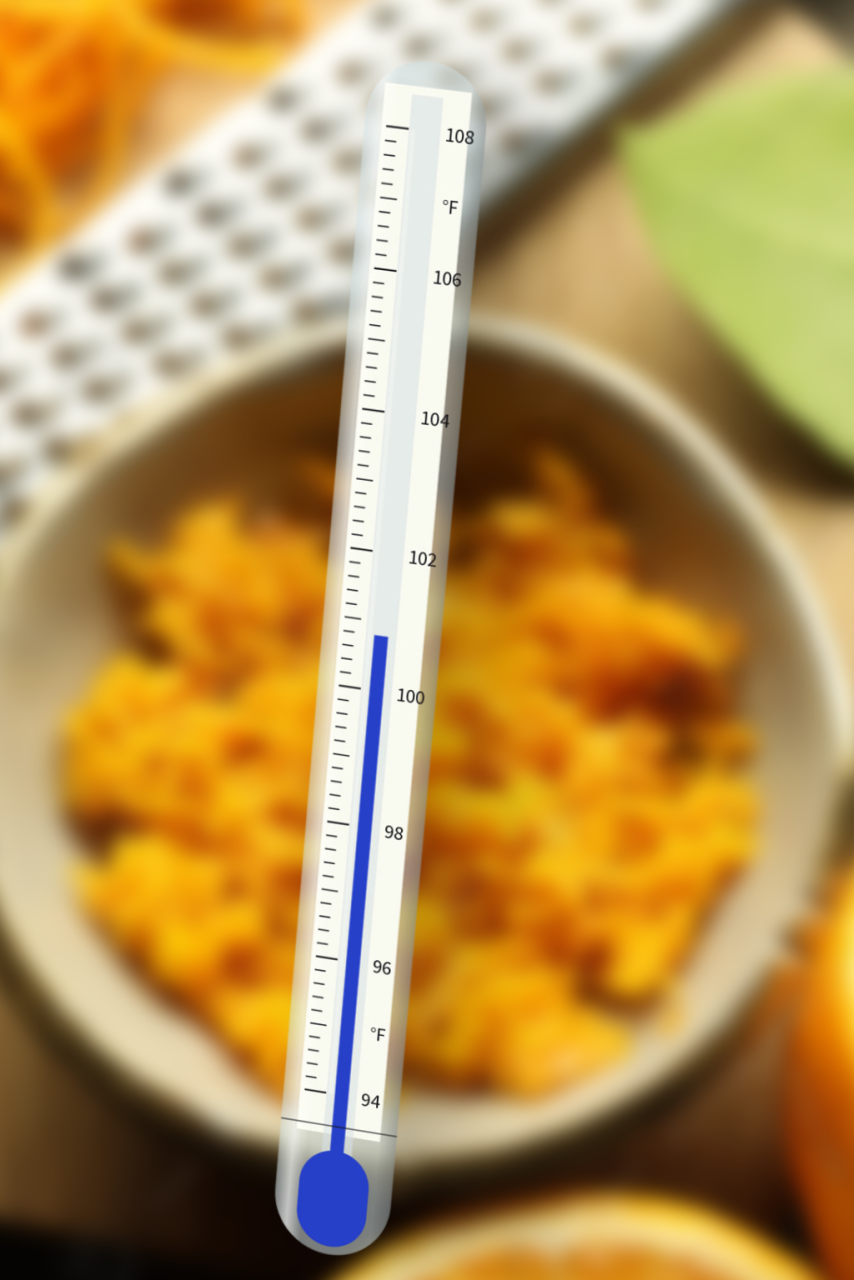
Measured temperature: 100.8 °F
